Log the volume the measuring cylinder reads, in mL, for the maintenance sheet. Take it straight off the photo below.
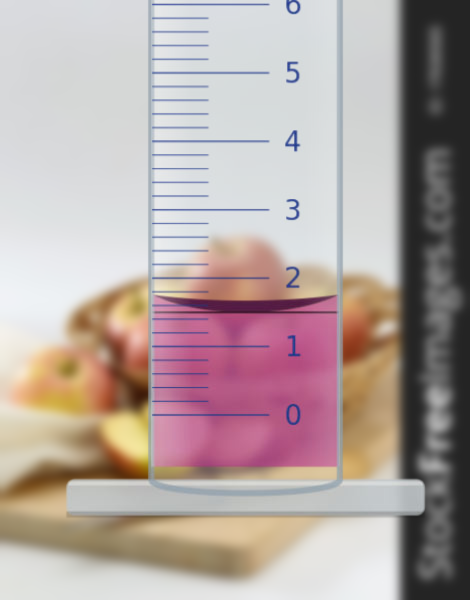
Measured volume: 1.5 mL
